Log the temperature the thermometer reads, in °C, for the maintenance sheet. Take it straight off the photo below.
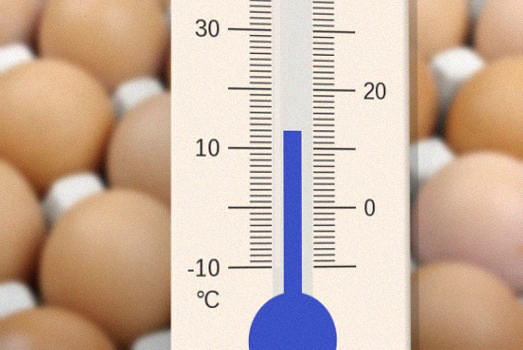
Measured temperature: 13 °C
